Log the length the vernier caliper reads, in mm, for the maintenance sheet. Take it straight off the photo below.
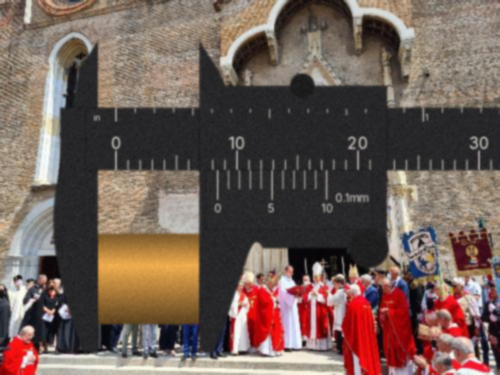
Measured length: 8.4 mm
